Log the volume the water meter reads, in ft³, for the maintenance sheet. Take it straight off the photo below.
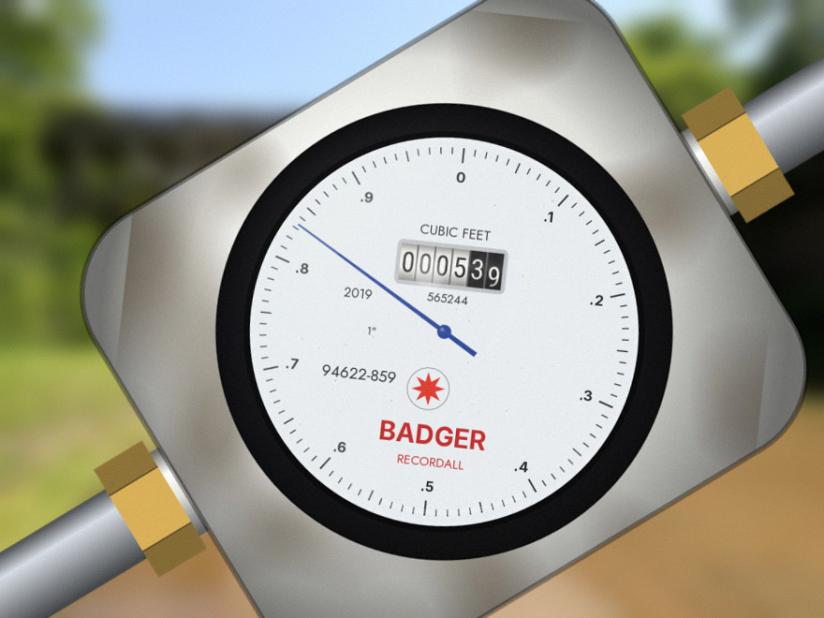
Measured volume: 538.83 ft³
